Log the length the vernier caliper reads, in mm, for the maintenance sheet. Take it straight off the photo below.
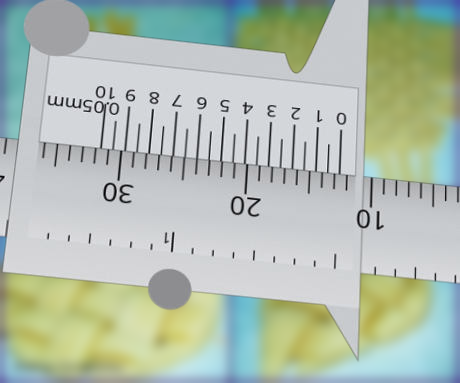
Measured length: 12.6 mm
